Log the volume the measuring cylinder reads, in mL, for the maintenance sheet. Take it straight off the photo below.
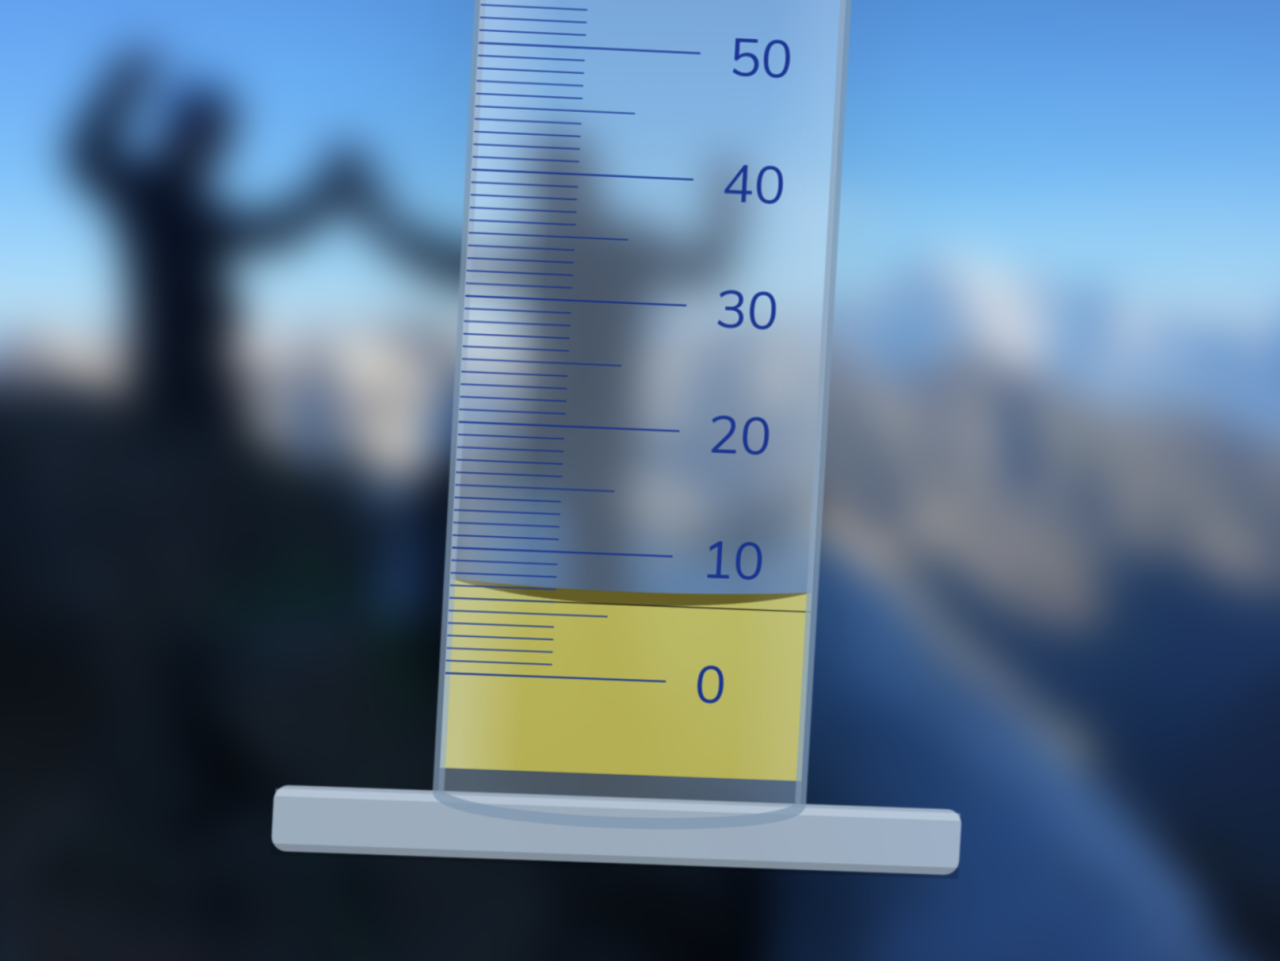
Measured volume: 6 mL
